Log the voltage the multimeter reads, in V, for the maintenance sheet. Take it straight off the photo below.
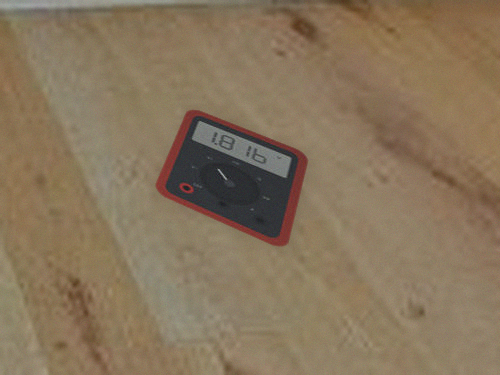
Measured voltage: 1.816 V
